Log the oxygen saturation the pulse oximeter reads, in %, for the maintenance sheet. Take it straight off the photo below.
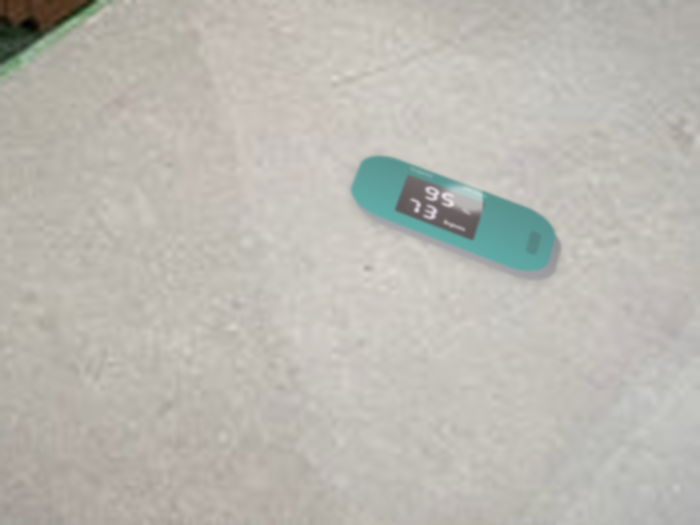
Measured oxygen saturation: 95 %
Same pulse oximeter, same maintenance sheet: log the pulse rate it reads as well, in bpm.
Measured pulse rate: 73 bpm
